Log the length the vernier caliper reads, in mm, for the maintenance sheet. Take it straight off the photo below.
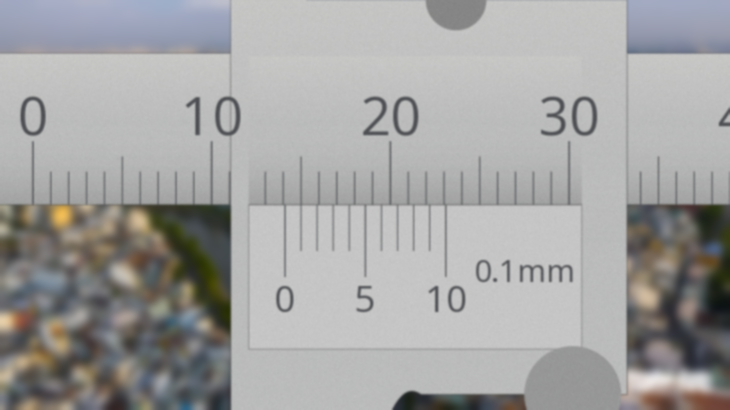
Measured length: 14.1 mm
